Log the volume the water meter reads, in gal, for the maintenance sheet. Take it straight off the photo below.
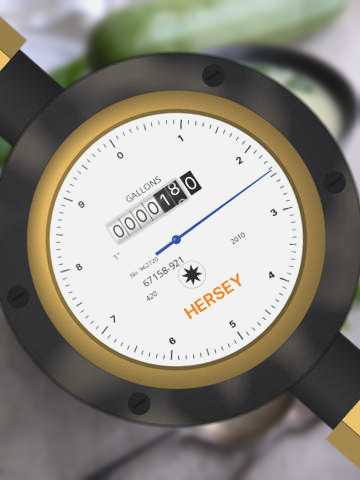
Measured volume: 182.4 gal
